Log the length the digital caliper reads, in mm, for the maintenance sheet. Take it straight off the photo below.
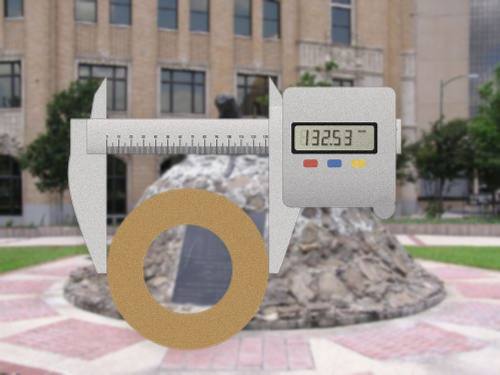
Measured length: 132.53 mm
